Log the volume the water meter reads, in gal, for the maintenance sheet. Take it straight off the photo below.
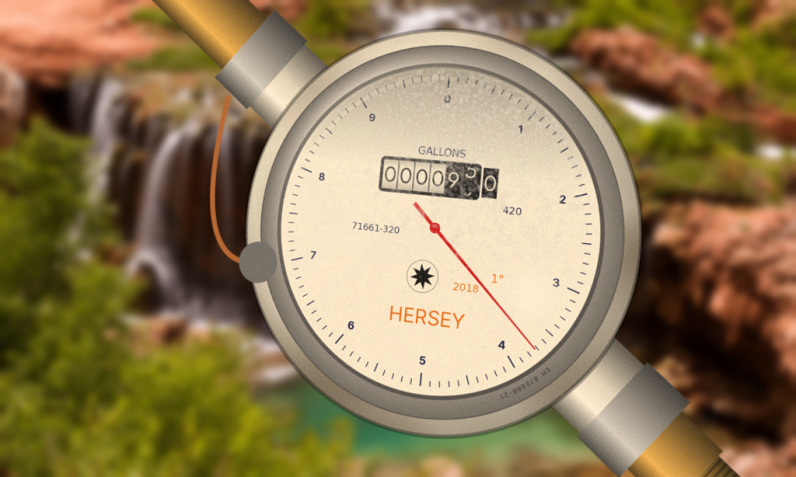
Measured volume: 953.7 gal
